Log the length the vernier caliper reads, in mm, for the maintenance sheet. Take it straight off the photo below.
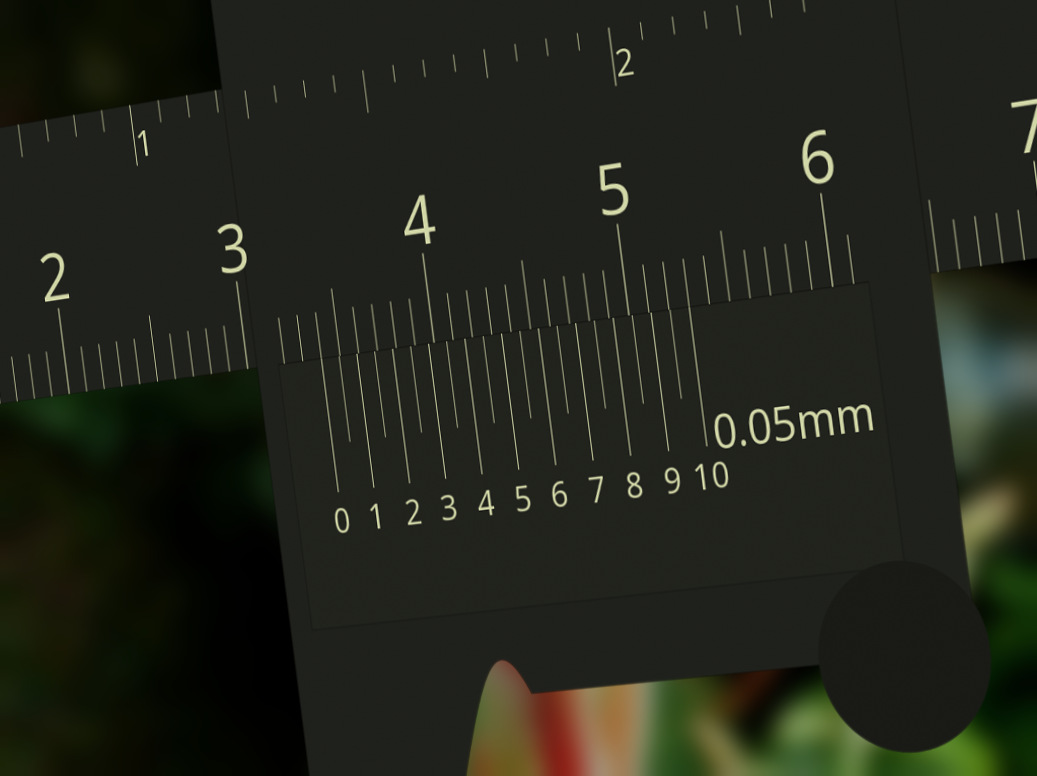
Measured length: 34.0 mm
